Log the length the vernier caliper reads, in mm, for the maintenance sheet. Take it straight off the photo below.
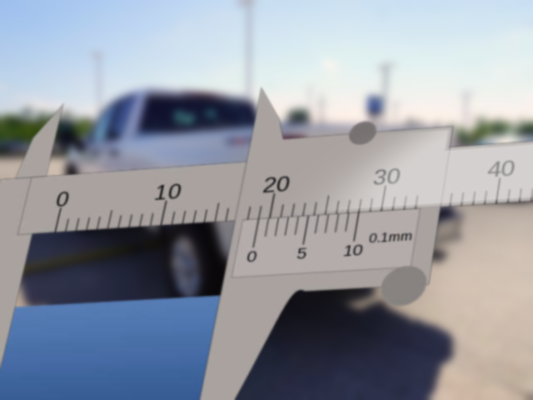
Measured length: 19.0 mm
